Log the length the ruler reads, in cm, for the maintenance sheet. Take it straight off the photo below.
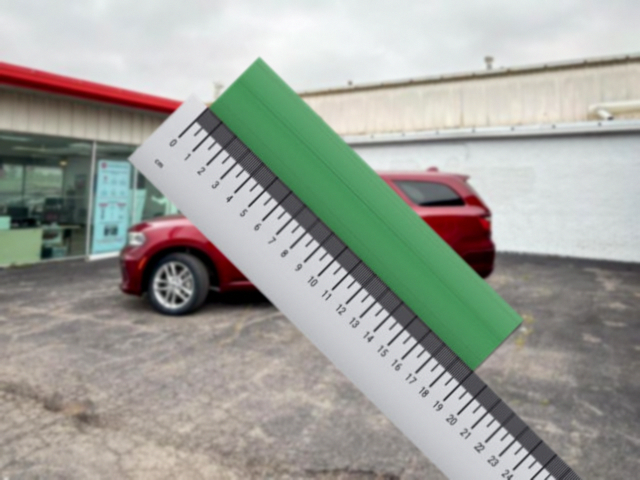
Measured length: 19 cm
